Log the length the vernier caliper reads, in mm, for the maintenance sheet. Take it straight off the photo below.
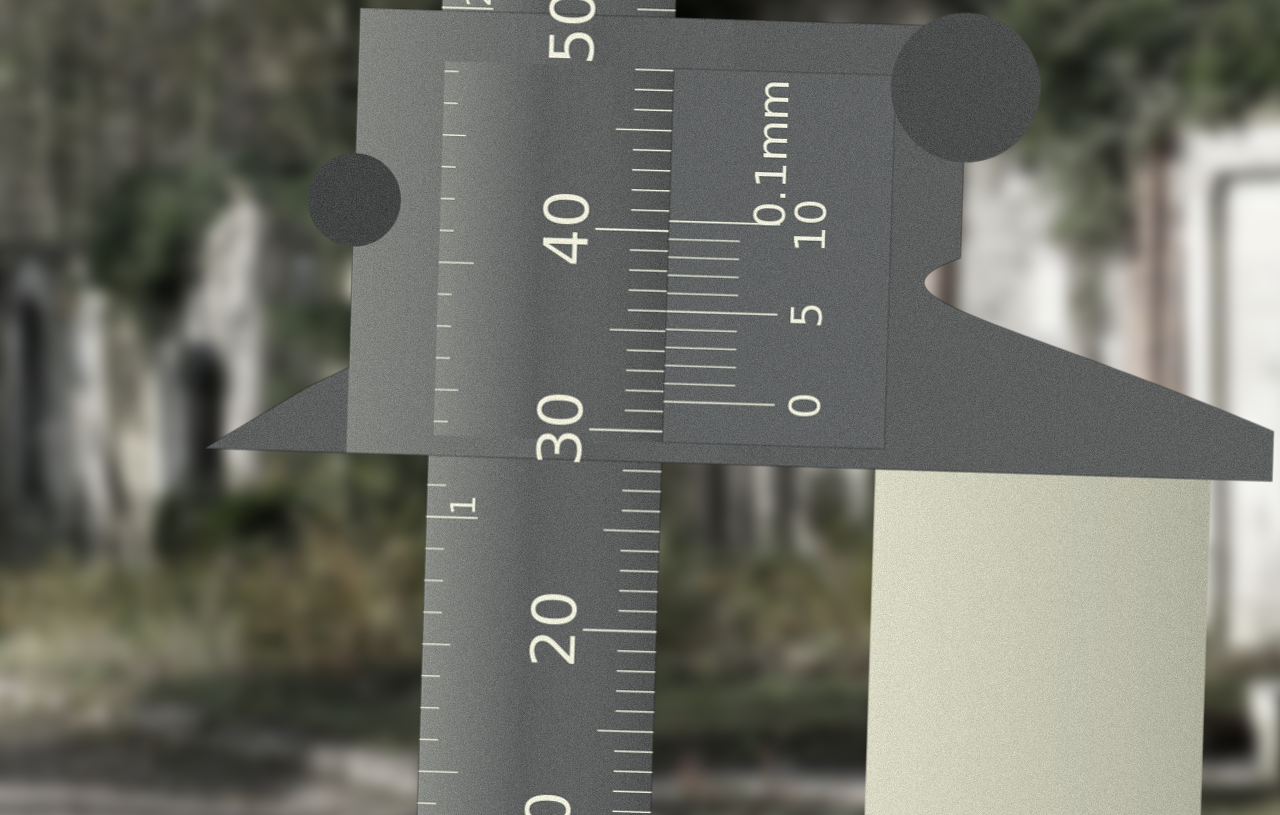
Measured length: 31.5 mm
